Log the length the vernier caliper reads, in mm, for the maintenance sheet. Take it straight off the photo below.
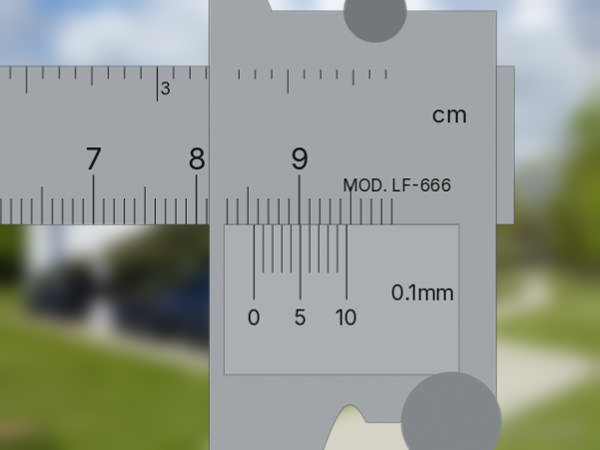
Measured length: 85.6 mm
